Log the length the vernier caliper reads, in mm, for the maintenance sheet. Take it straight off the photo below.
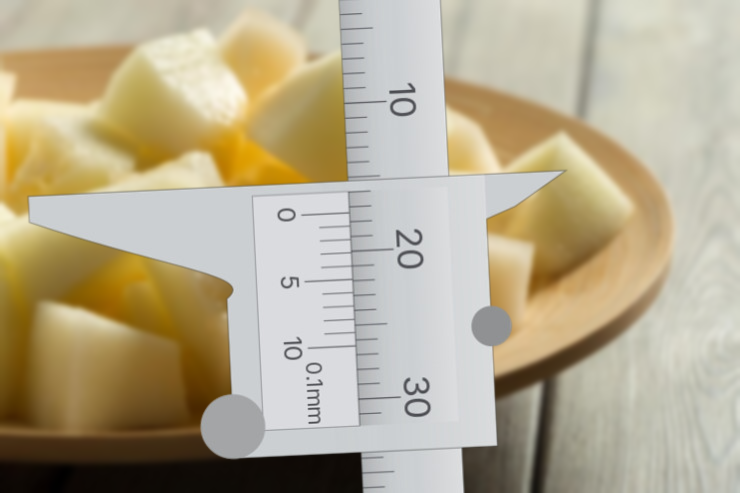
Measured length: 17.4 mm
